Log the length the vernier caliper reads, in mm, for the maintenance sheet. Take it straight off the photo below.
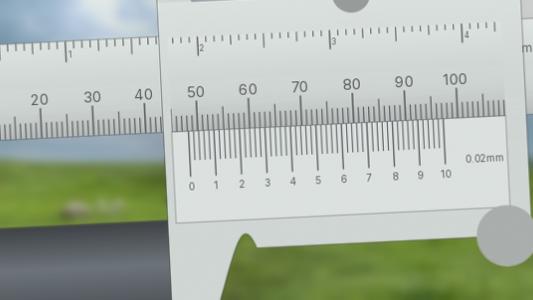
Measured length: 48.2 mm
